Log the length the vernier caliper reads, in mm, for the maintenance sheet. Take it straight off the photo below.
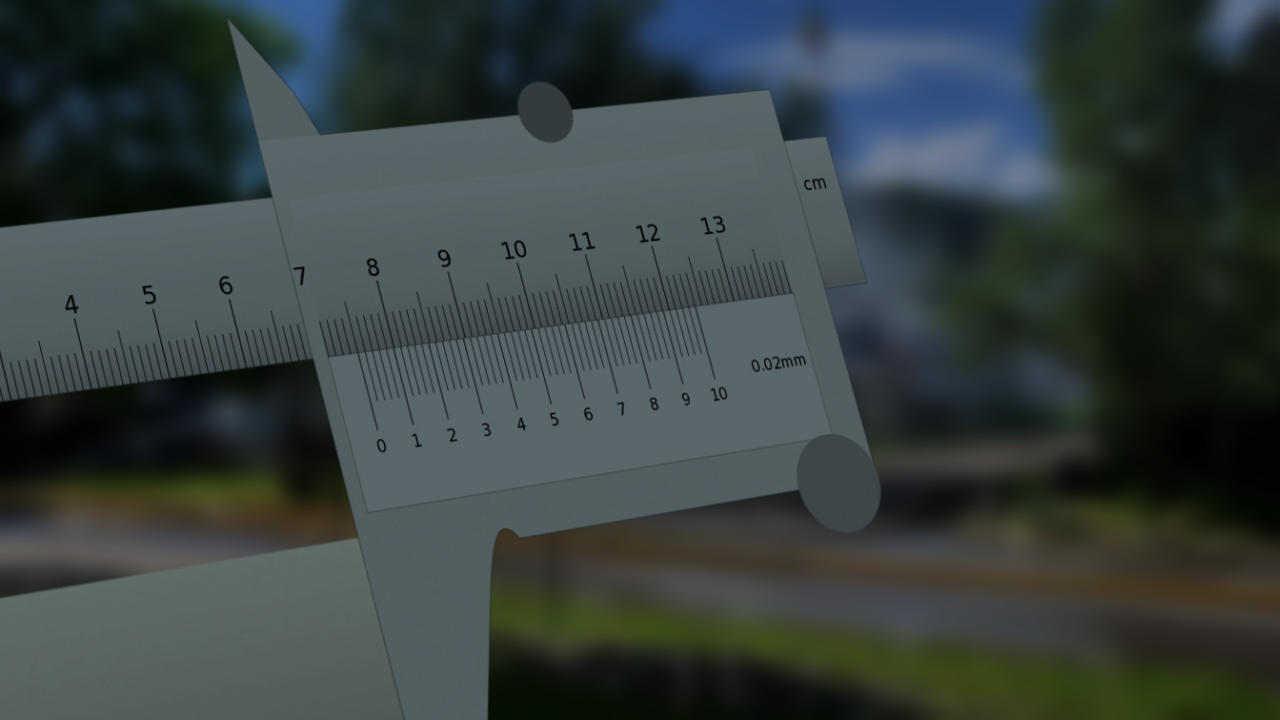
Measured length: 75.0 mm
